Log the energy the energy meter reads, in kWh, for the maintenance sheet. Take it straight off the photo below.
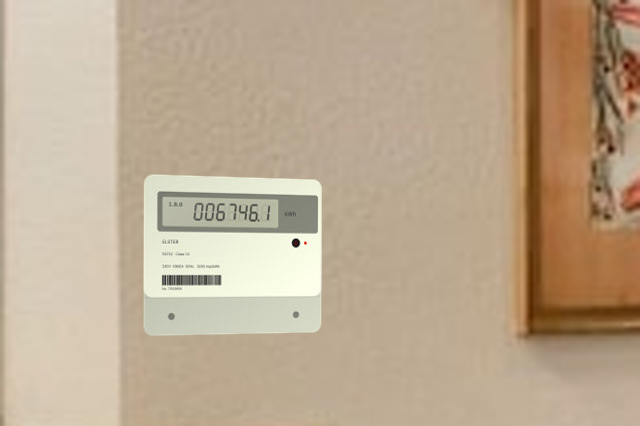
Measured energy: 6746.1 kWh
